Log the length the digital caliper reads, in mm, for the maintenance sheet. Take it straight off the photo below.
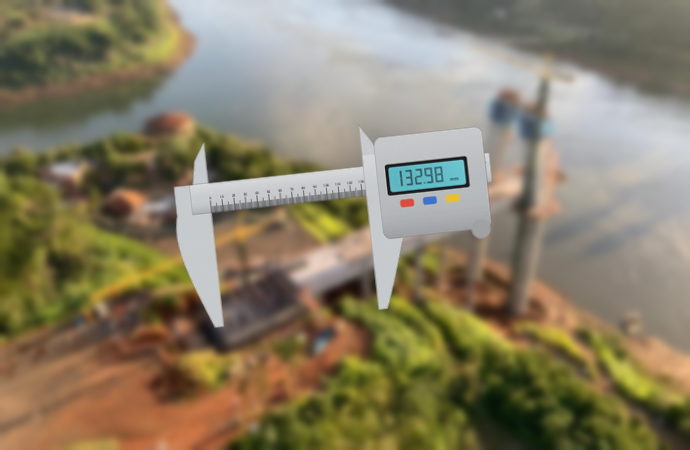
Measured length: 132.98 mm
